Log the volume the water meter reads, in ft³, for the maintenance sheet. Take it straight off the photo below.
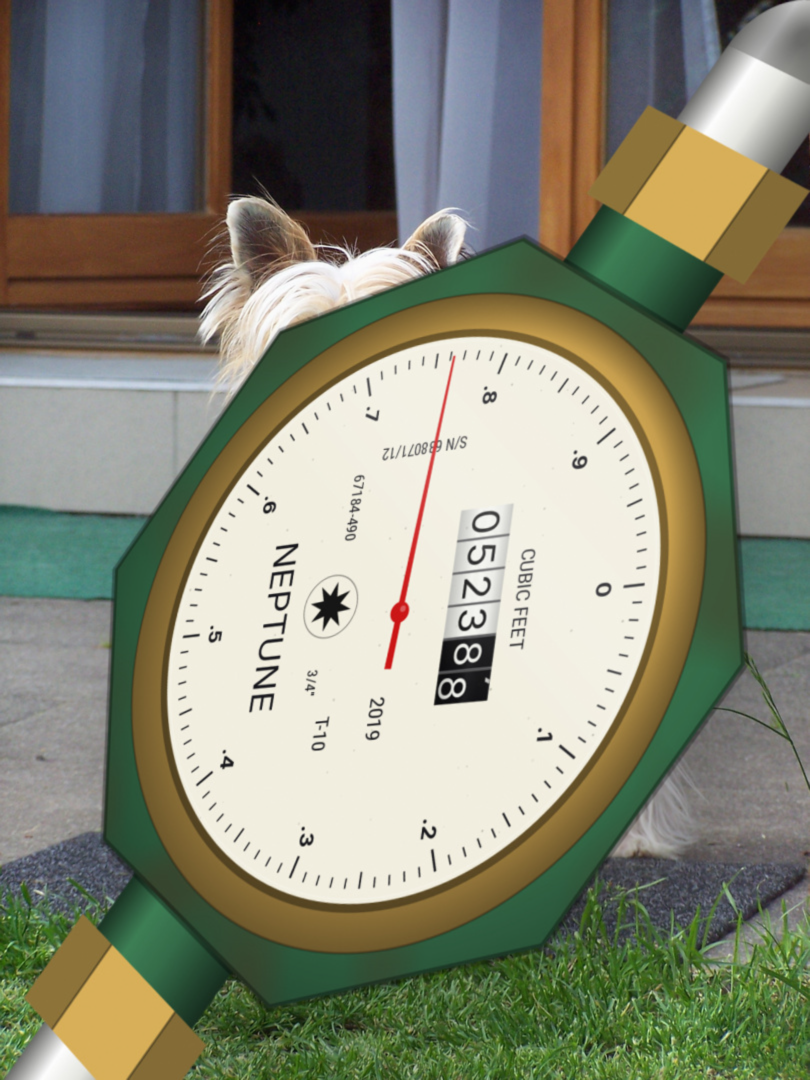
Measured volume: 52387.76 ft³
